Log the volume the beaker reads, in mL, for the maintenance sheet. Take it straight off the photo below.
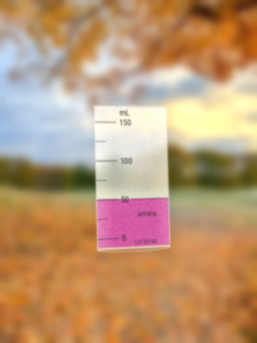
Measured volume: 50 mL
